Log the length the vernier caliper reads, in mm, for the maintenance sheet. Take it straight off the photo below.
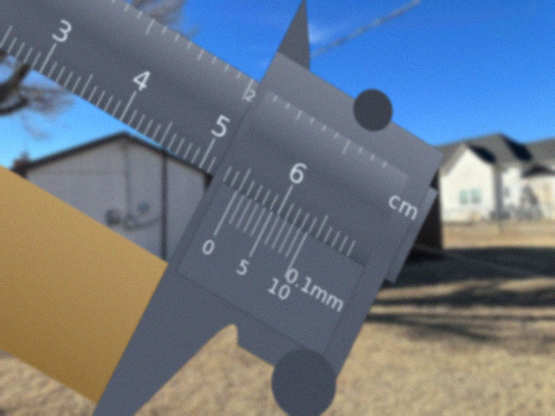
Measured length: 54.8 mm
